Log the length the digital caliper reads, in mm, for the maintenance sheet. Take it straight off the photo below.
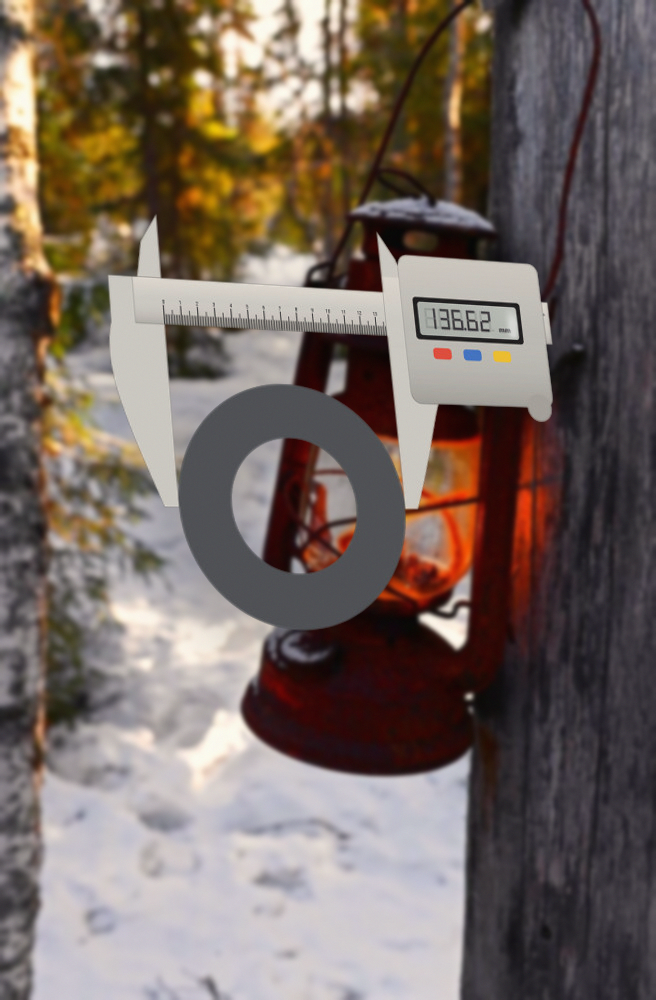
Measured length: 136.62 mm
